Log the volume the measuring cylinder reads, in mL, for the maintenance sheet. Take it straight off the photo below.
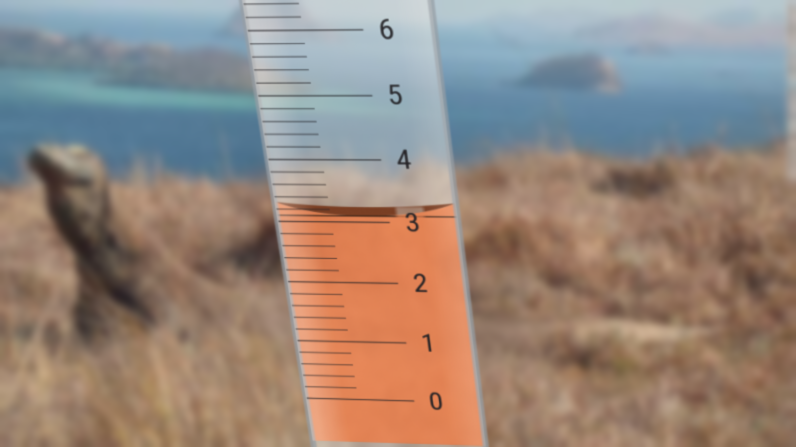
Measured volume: 3.1 mL
